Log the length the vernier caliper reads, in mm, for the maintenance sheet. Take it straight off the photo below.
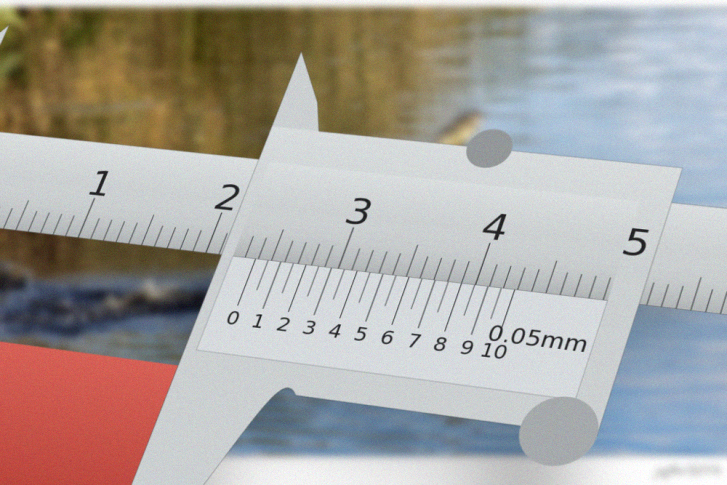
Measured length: 23.8 mm
